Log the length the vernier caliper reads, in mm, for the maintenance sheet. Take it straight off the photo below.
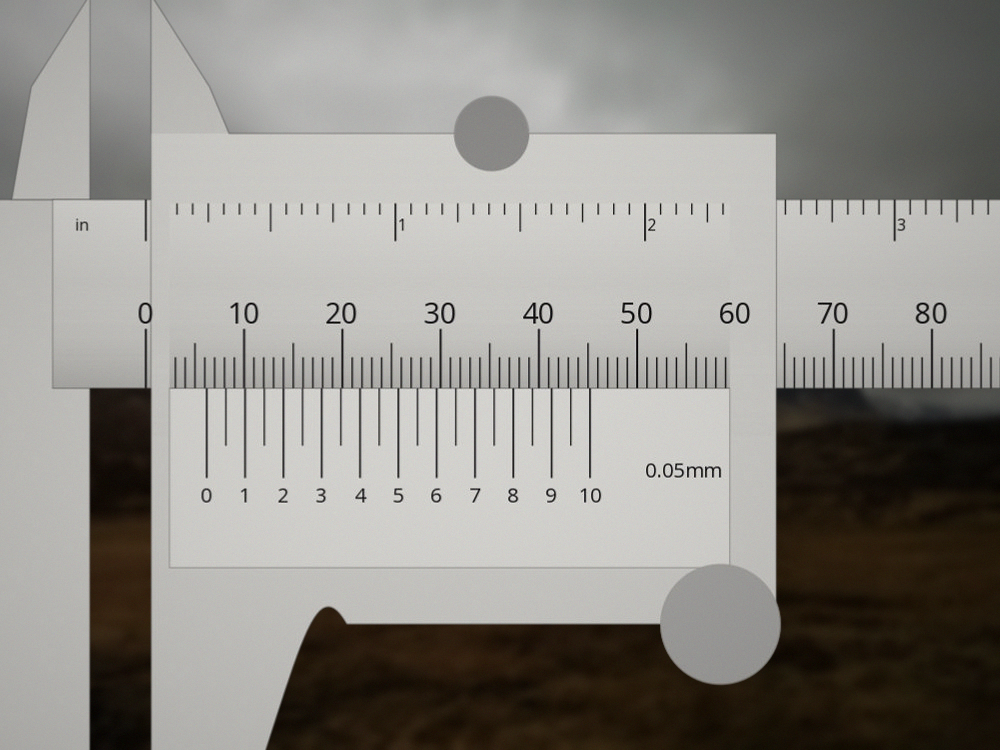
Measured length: 6.2 mm
